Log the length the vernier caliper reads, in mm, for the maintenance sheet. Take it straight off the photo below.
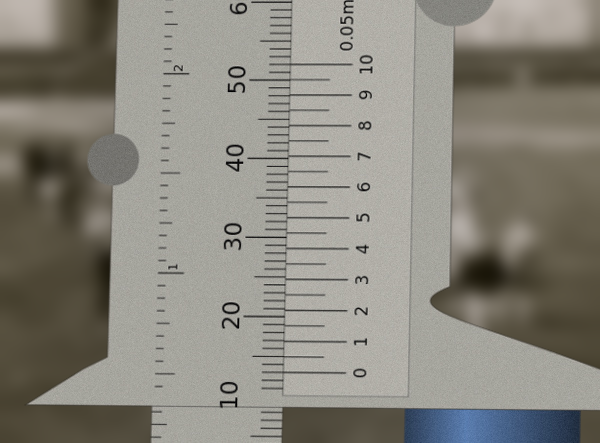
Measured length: 13.0 mm
